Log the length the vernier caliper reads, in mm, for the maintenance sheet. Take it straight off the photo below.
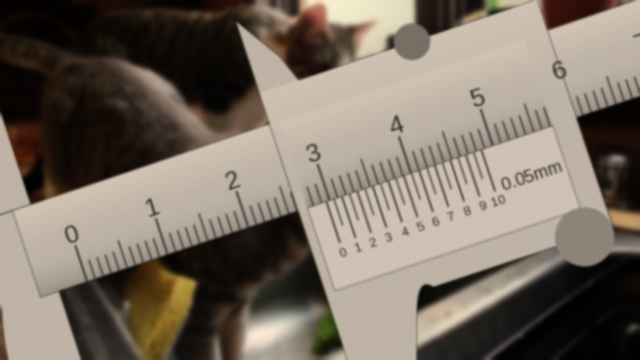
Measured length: 29.6 mm
